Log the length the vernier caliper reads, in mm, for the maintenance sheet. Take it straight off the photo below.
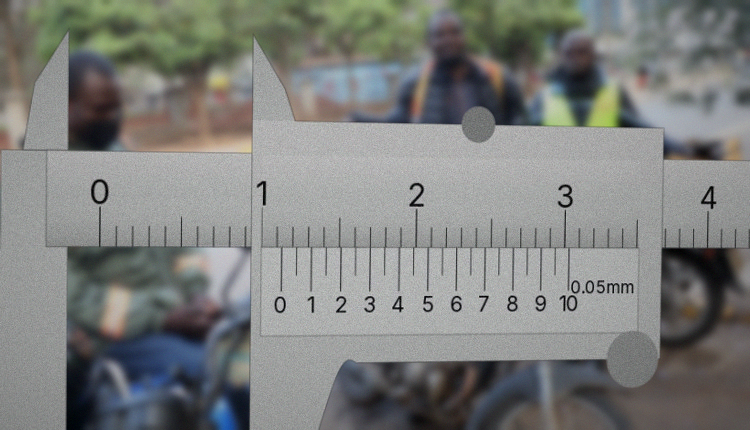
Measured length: 11.3 mm
